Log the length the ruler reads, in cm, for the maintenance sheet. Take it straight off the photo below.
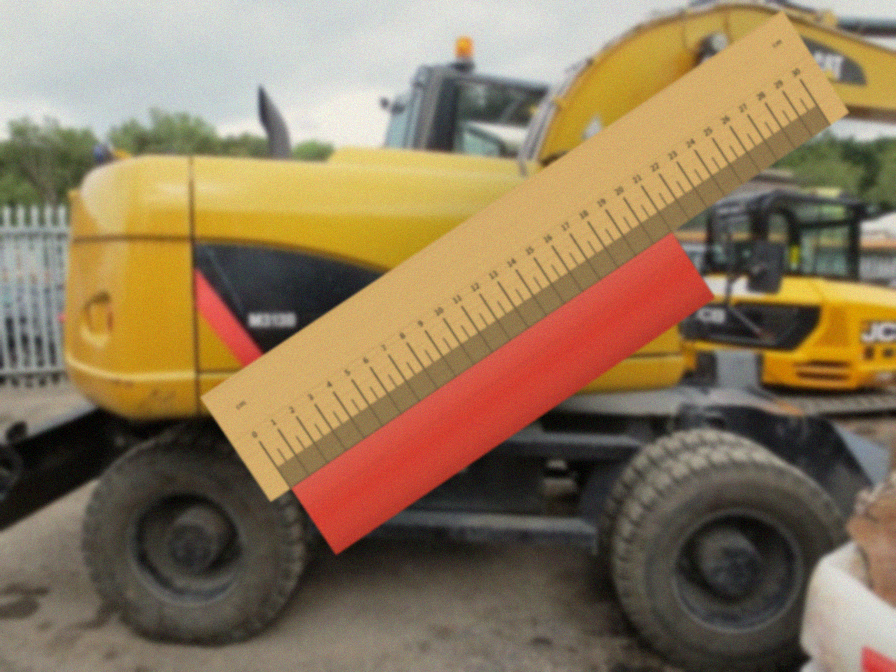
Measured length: 21 cm
